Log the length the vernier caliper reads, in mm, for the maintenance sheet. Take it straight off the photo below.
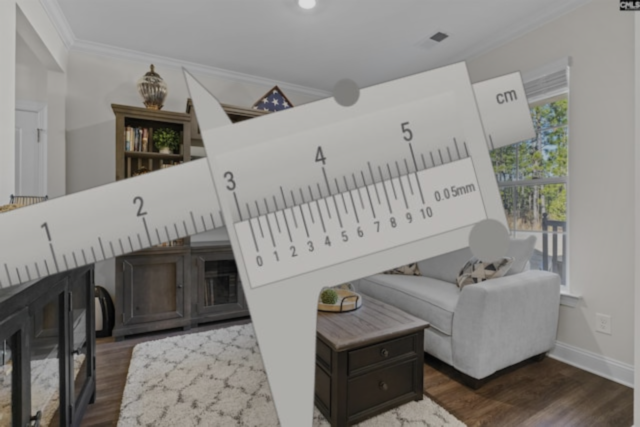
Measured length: 30.8 mm
